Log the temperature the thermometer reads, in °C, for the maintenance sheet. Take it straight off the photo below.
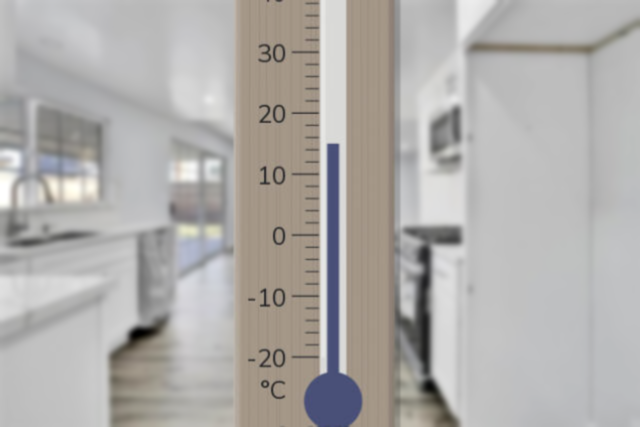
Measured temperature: 15 °C
